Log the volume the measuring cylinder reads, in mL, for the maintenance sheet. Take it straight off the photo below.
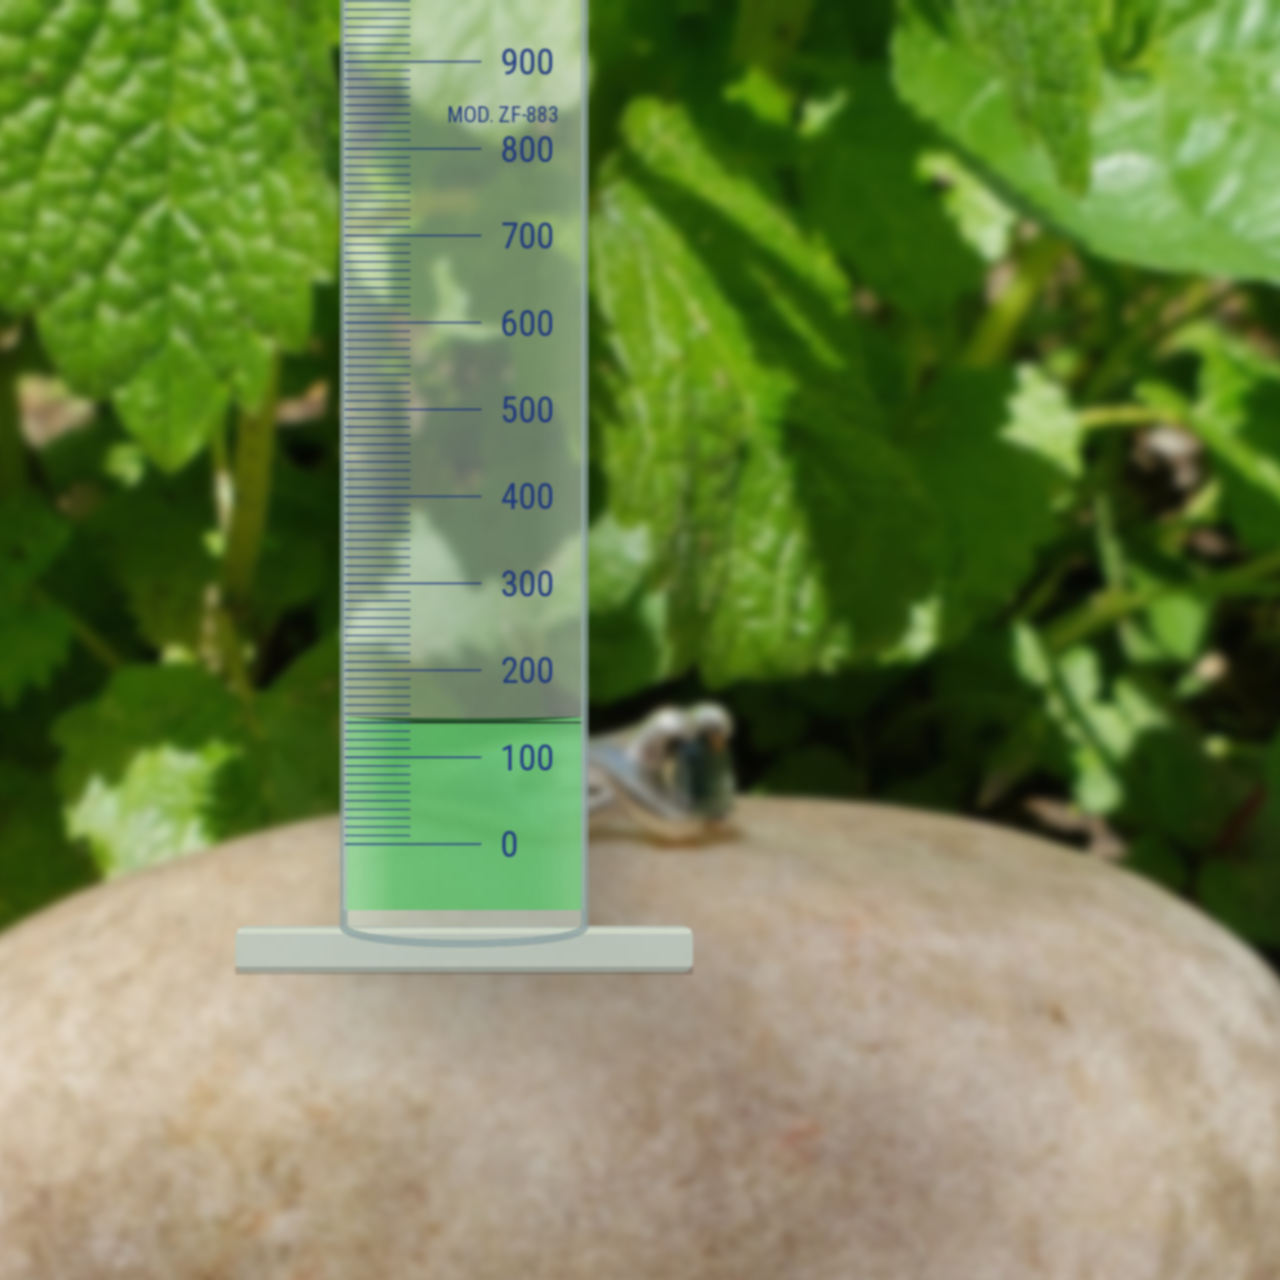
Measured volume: 140 mL
